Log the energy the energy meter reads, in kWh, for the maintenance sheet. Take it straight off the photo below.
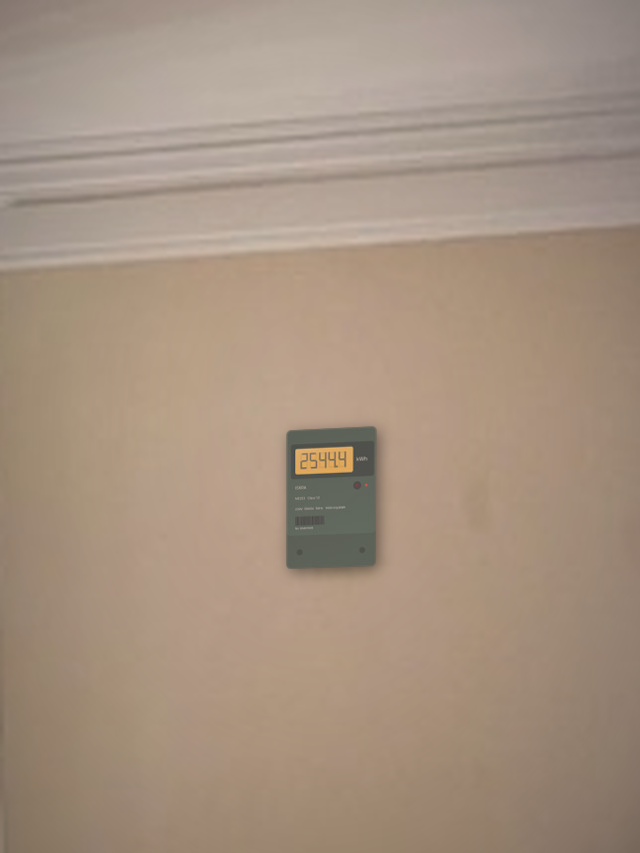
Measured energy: 2544.4 kWh
